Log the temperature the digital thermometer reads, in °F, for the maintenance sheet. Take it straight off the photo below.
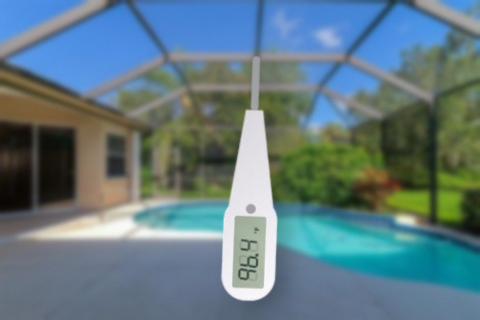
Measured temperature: 96.4 °F
